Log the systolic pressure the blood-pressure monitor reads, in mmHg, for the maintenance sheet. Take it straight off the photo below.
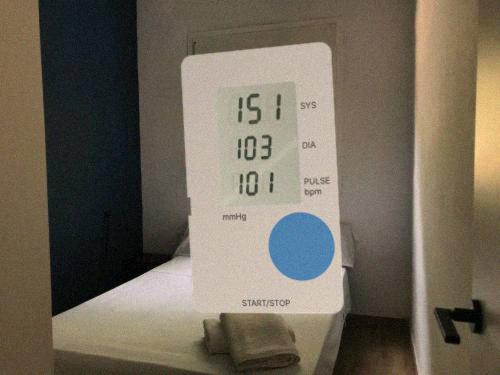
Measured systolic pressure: 151 mmHg
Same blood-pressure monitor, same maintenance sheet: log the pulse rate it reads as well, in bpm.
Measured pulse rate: 101 bpm
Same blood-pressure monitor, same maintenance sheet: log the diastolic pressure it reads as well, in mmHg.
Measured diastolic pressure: 103 mmHg
